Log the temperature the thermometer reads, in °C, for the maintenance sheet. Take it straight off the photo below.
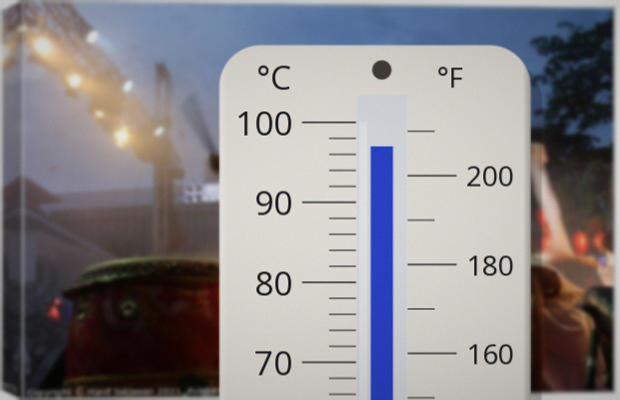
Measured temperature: 97 °C
